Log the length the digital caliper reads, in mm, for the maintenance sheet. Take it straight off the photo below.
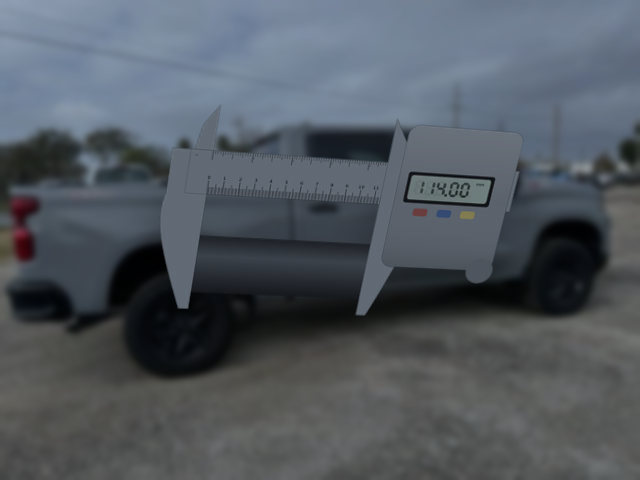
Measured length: 114.00 mm
